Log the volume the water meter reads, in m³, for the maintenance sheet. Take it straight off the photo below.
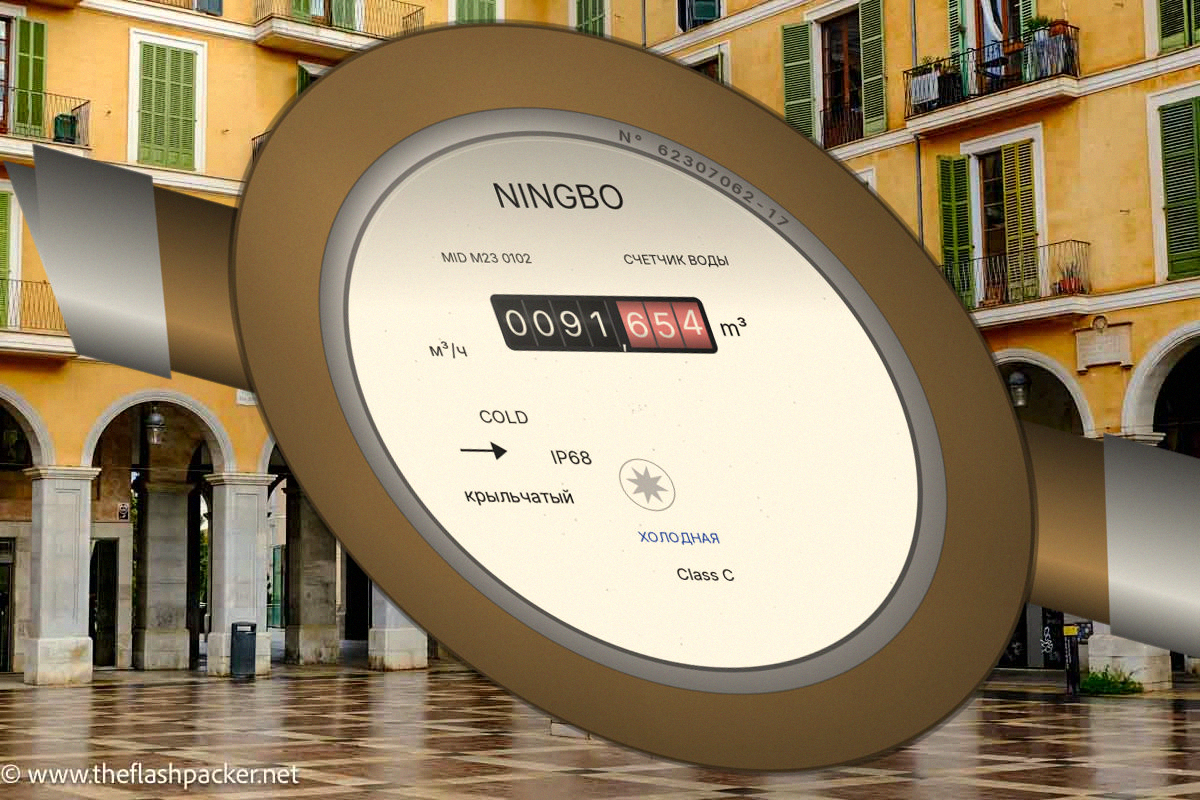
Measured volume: 91.654 m³
